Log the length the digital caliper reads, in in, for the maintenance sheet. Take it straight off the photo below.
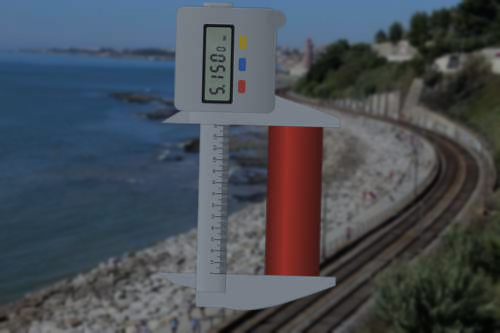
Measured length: 5.1500 in
